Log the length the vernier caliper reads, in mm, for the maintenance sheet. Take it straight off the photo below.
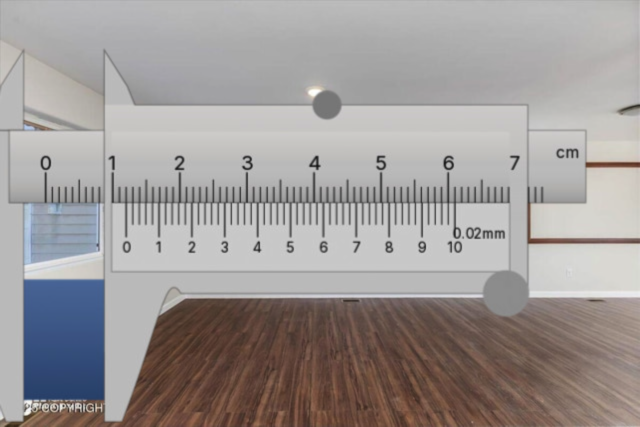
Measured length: 12.0 mm
